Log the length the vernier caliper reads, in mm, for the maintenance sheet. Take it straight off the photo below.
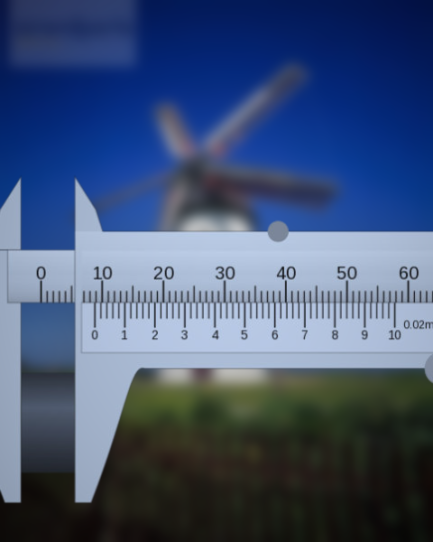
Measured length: 8.8 mm
